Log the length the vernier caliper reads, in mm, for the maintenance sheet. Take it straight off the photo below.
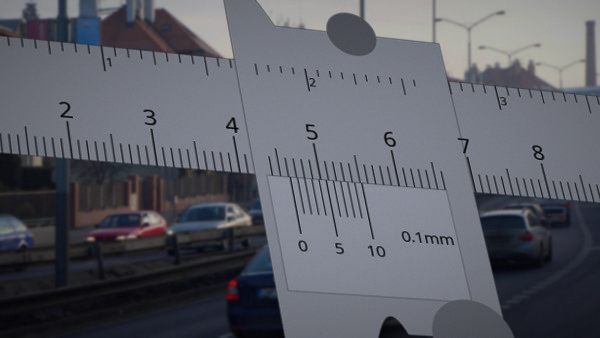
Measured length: 46.2 mm
